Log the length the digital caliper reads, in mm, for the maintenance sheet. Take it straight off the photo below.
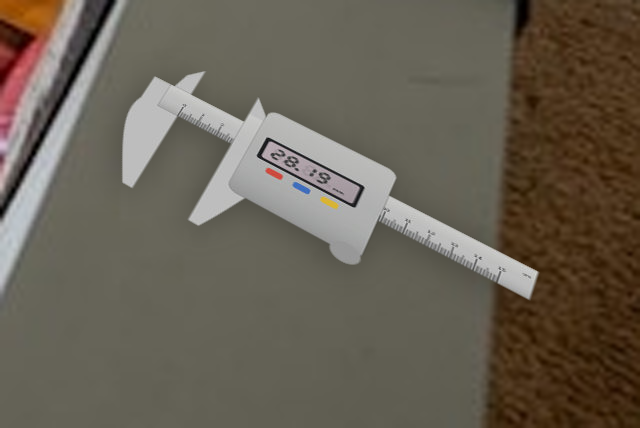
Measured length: 28.19 mm
